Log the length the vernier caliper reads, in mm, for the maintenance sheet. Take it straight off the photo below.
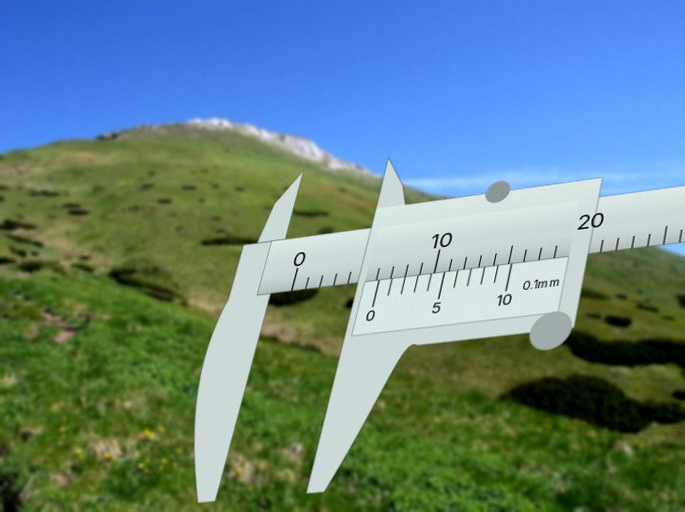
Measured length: 6.2 mm
